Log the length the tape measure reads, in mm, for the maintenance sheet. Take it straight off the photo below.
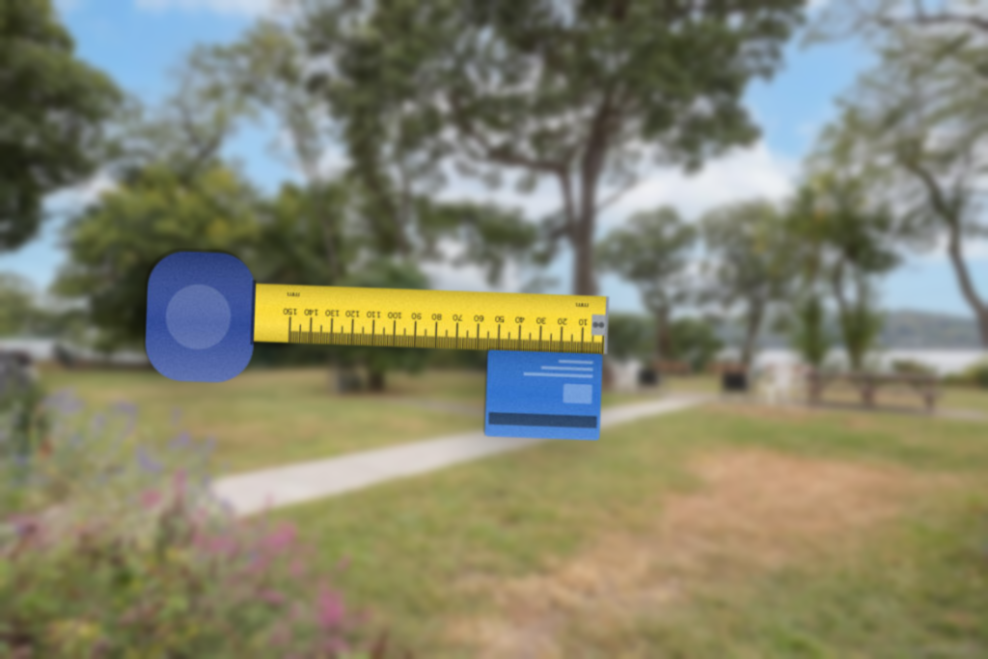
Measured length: 55 mm
